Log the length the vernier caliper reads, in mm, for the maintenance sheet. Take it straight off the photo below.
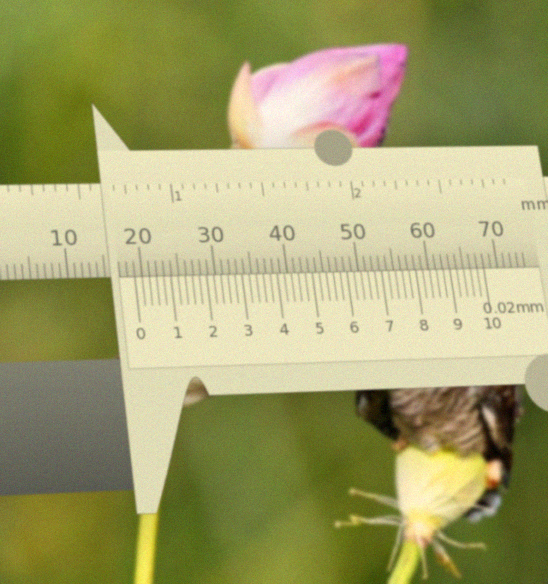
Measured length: 19.0 mm
